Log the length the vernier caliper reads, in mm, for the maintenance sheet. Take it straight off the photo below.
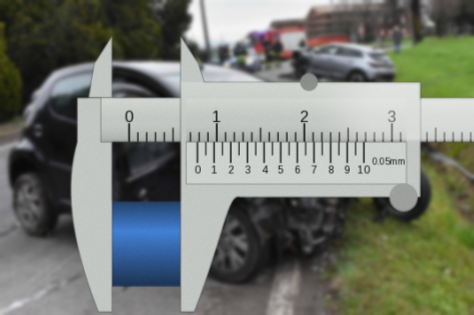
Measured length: 7.8 mm
